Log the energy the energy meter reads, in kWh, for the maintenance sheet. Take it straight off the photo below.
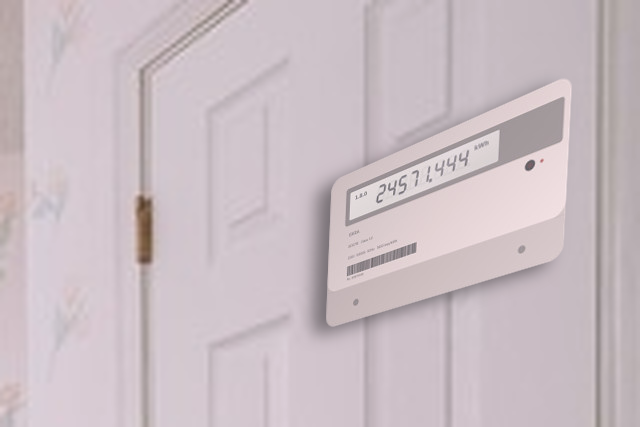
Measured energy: 24571.444 kWh
